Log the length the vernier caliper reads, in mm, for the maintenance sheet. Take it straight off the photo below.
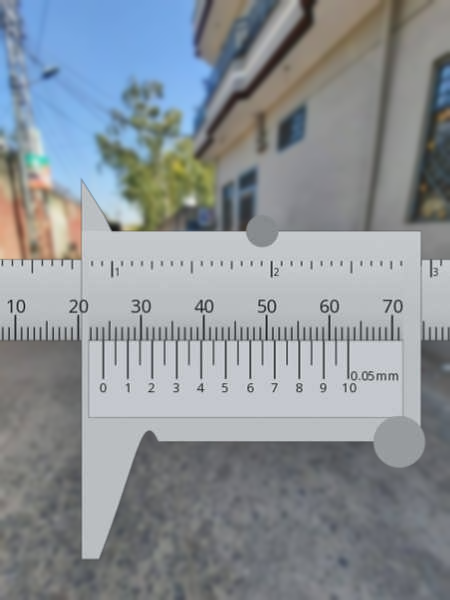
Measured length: 24.0 mm
